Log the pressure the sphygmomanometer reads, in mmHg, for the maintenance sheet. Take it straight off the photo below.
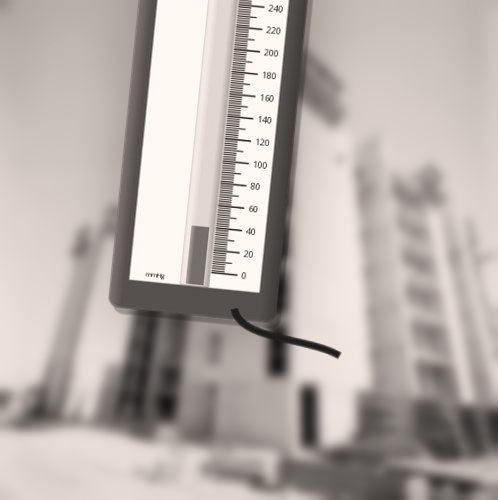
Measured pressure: 40 mmHg
